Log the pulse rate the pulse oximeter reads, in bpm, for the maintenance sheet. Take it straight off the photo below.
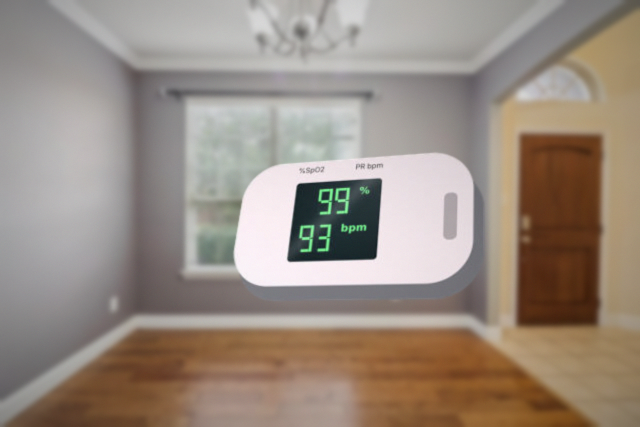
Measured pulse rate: 93 bpm
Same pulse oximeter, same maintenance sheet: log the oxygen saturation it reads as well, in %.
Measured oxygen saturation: 99 %
